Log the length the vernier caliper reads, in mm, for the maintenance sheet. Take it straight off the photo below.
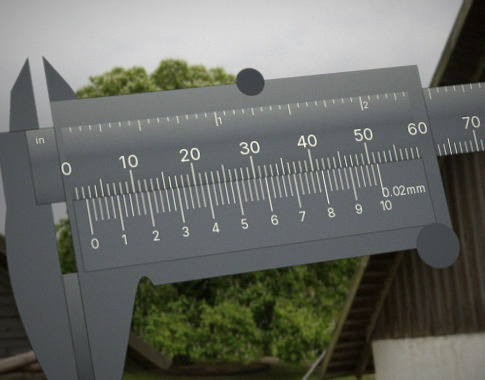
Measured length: 2.4 mm
